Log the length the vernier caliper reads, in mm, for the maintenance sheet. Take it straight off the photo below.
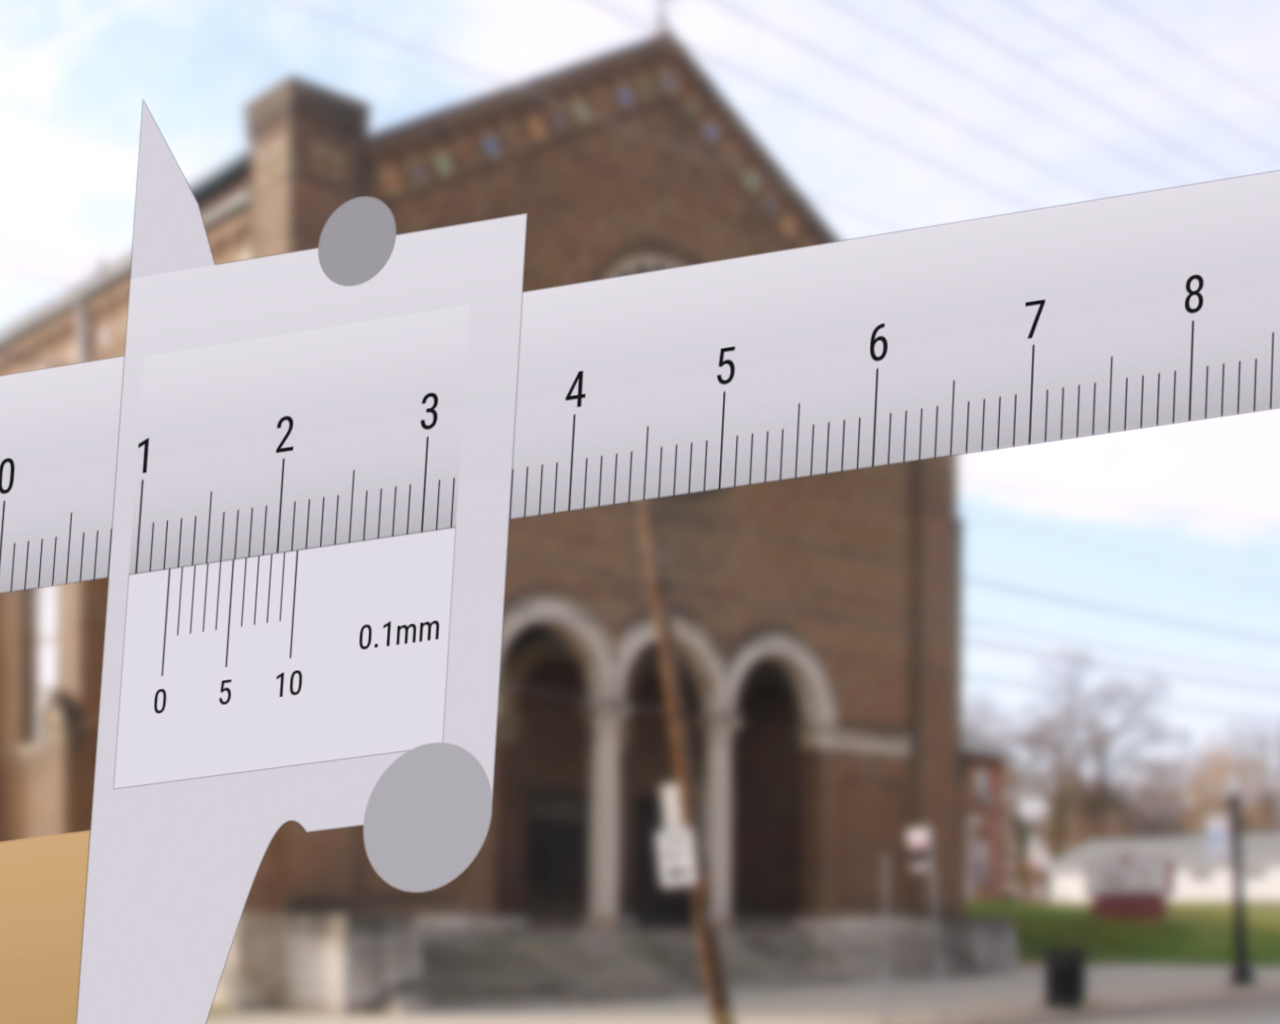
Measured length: 12.4 mm
